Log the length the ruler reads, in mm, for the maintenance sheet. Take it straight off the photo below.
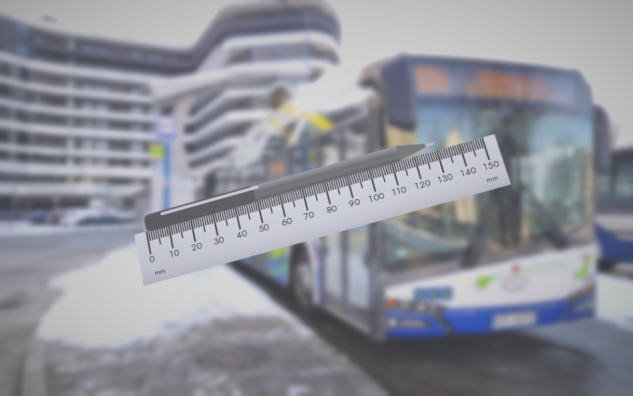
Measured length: 130 mm
